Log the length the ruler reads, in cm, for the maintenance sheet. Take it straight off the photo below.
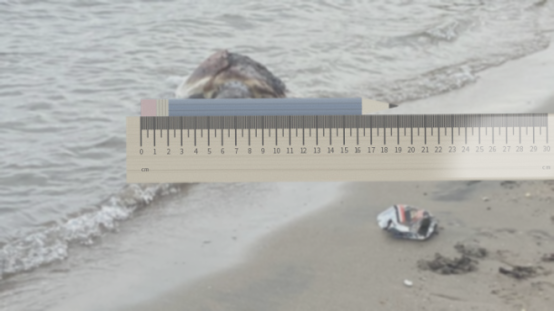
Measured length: 19 cm
